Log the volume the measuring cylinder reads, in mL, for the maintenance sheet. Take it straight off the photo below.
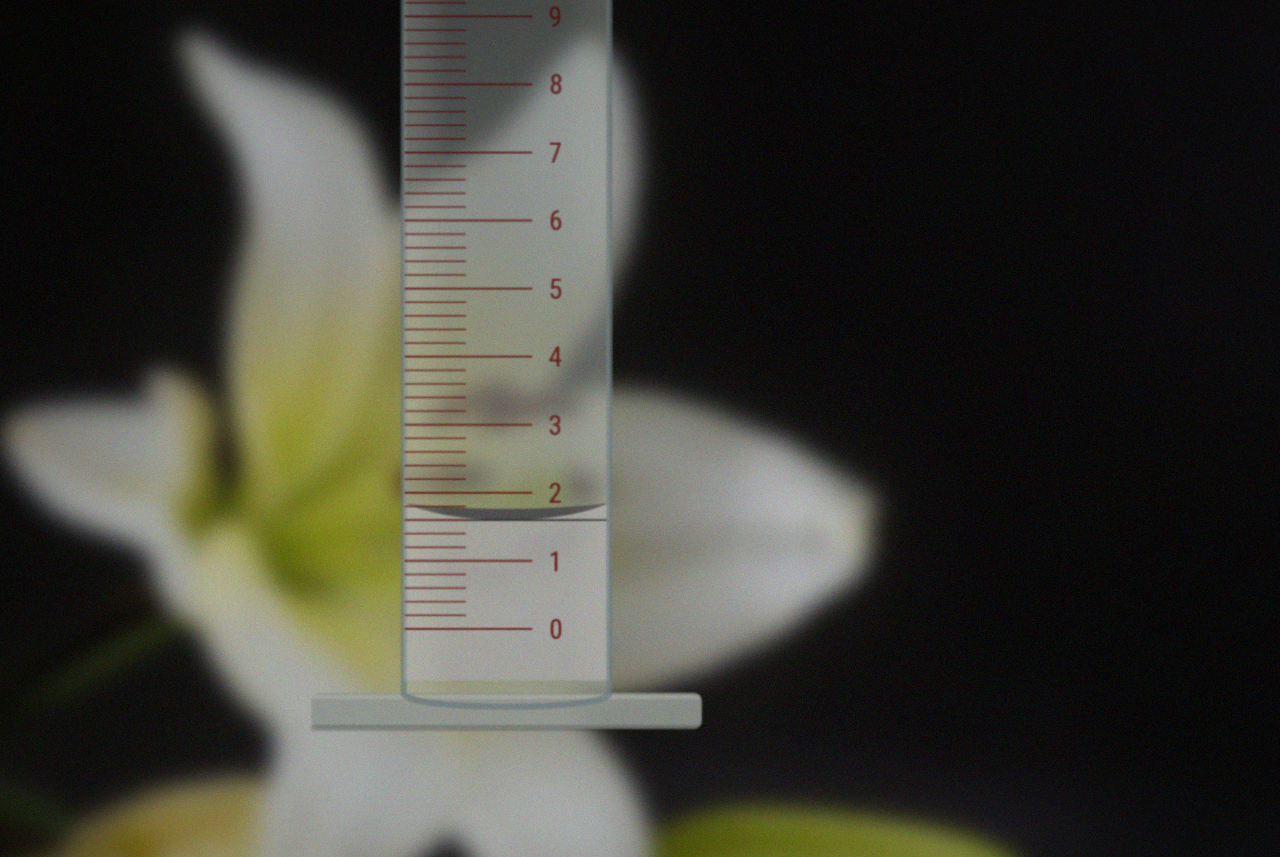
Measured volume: 1.6 mL
